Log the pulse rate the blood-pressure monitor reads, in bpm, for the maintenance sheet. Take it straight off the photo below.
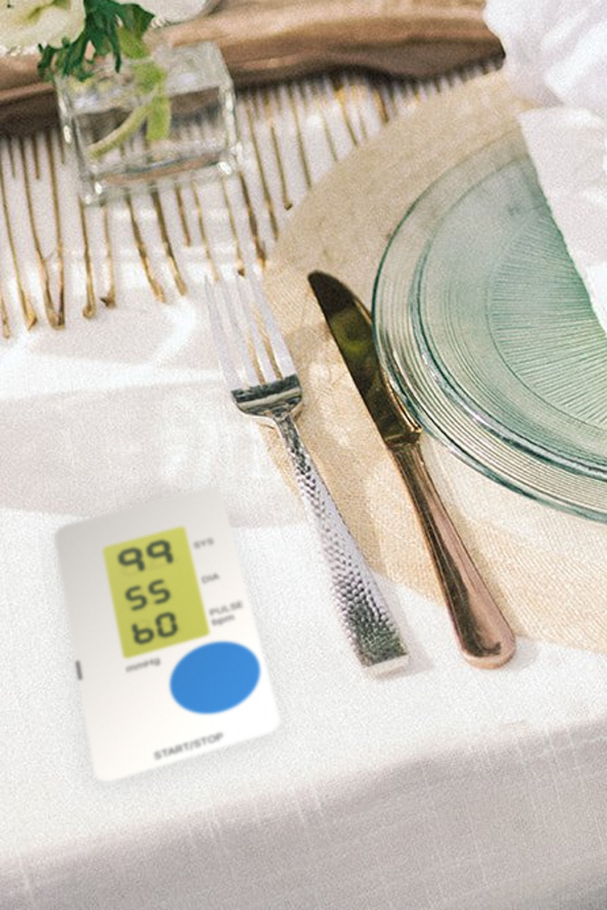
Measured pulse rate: 60 bpm
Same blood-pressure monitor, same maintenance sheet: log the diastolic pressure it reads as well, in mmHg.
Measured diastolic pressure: 55 mmHg
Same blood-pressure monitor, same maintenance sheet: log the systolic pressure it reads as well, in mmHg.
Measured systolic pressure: 99 mmHg
